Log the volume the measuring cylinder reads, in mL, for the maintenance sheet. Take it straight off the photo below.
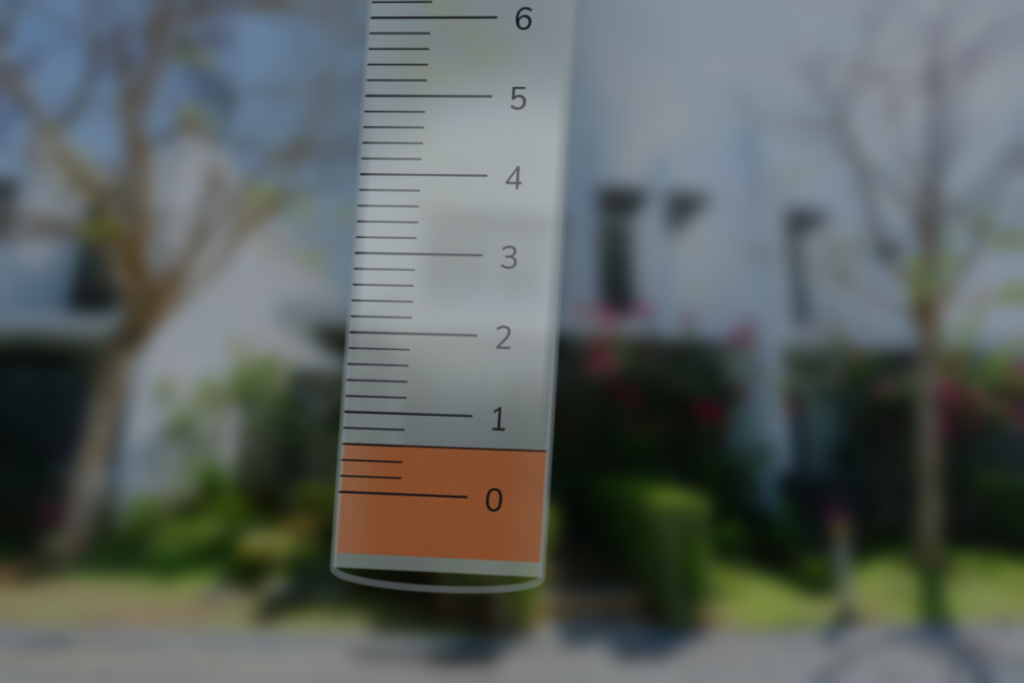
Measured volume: 0.6 mL
